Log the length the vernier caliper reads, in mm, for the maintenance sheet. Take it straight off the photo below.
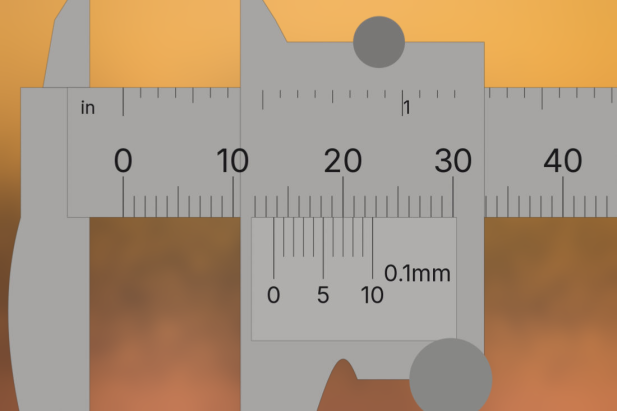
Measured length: 13.7 mm
